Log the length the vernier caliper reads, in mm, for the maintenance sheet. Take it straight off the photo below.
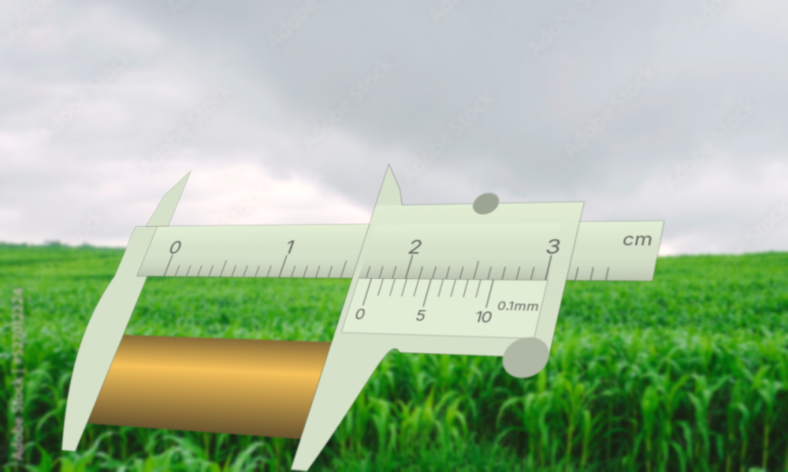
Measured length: 17.4 mm
